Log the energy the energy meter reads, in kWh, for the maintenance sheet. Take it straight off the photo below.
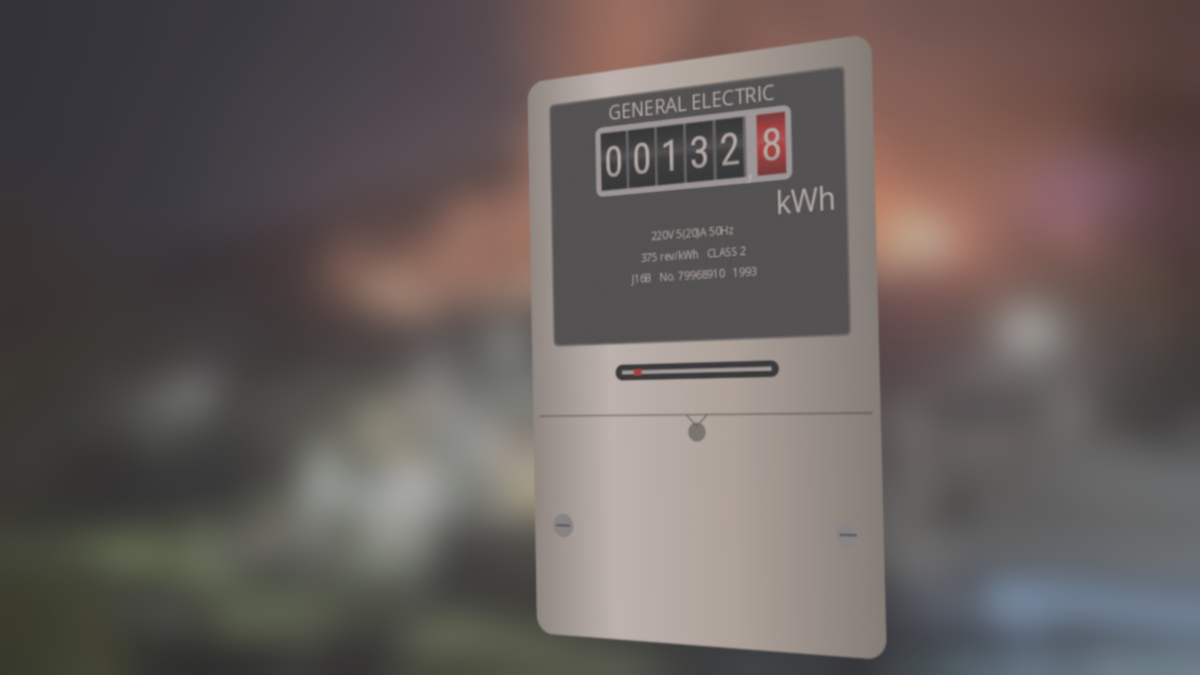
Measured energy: 132.8 kWh
